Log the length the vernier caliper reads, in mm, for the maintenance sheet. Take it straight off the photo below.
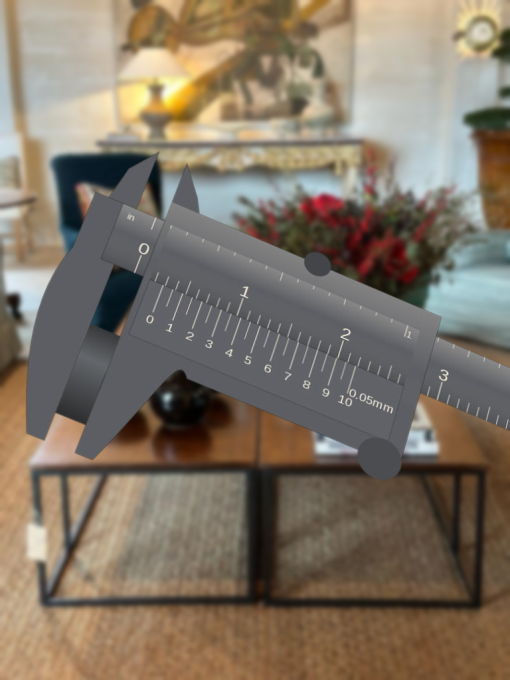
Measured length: 2.8 mm
